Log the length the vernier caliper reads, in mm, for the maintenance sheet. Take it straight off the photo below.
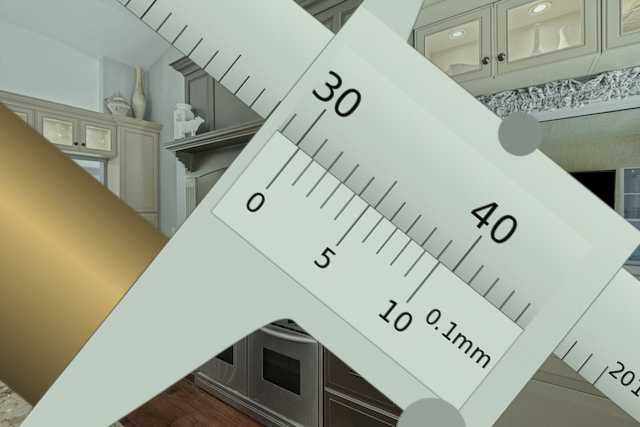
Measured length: 30.2 mm
